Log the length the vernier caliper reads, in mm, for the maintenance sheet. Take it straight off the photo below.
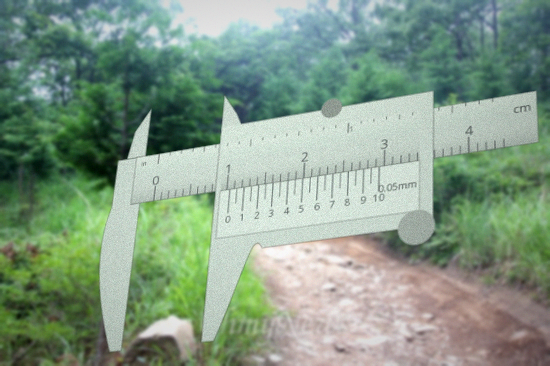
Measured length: 10.4 mm
